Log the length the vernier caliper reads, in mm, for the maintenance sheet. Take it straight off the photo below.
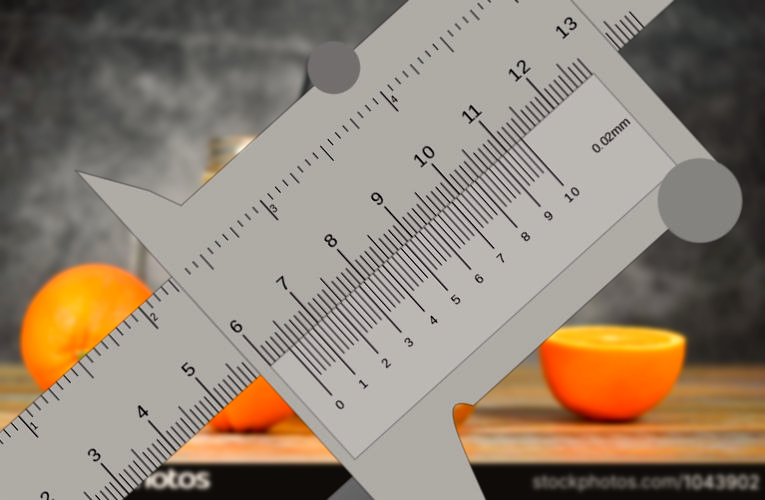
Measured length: 64.0 mm
